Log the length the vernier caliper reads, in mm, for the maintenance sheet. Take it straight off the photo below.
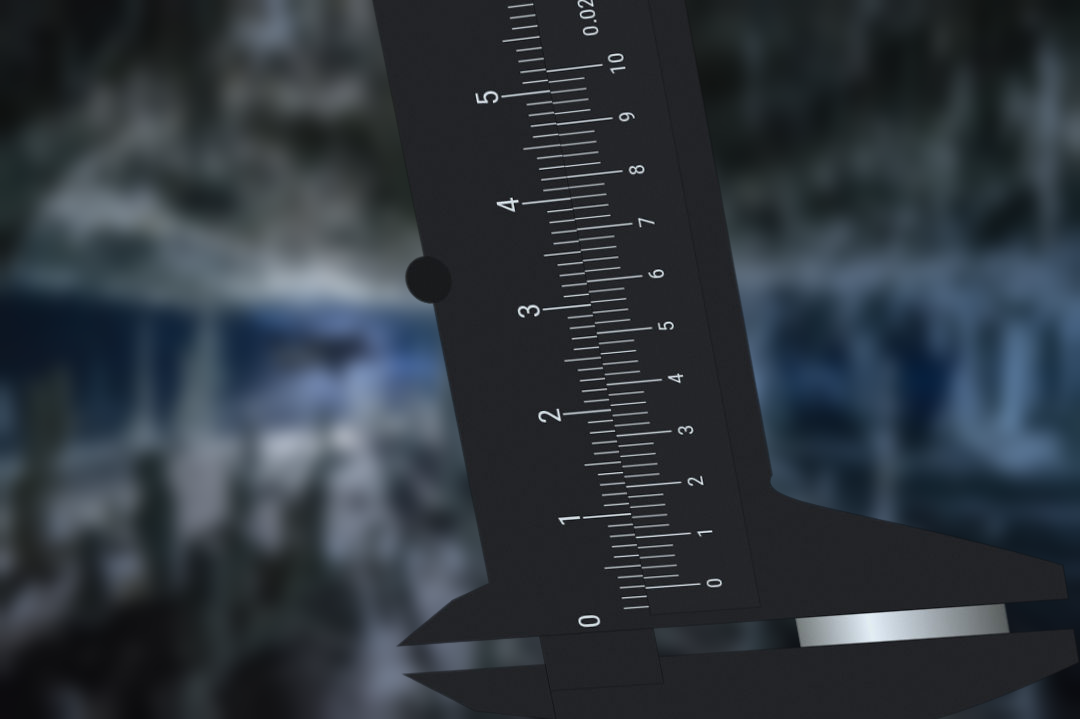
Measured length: 2.8 mm
